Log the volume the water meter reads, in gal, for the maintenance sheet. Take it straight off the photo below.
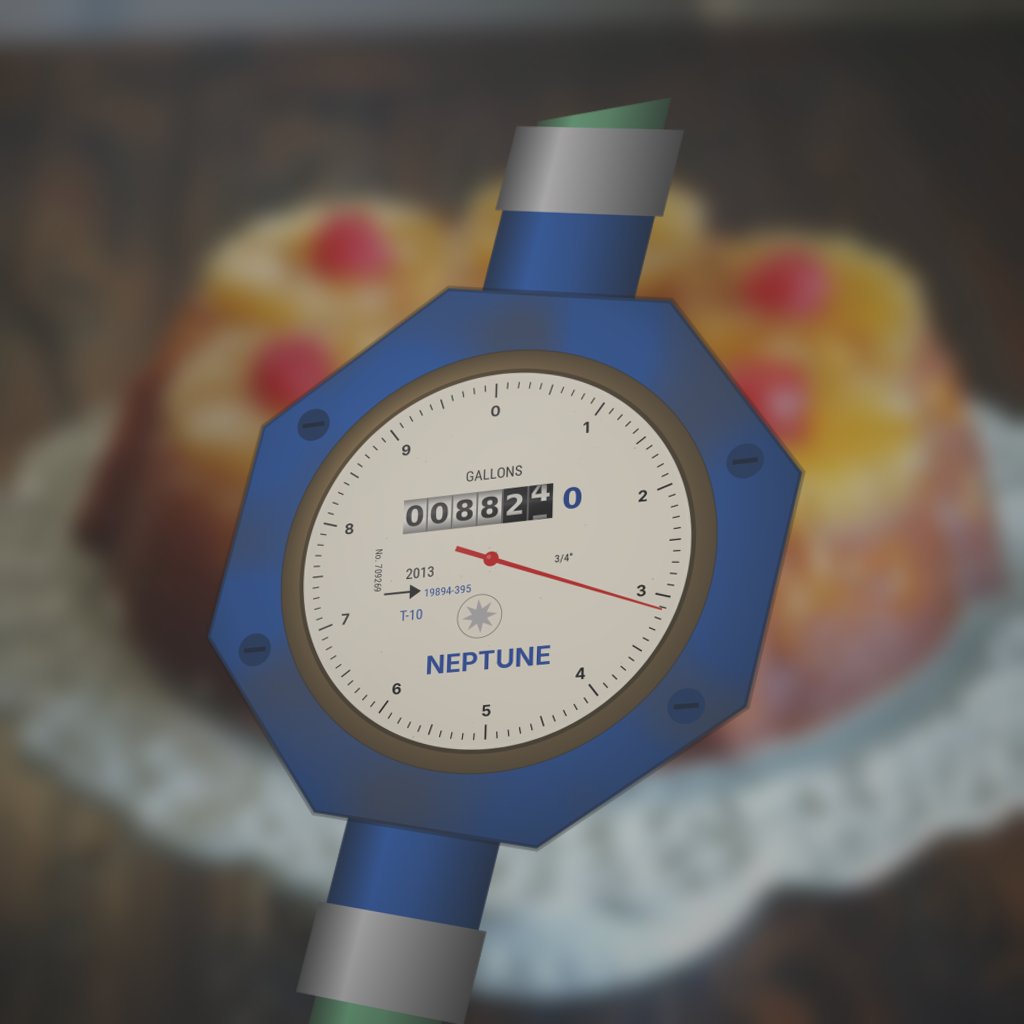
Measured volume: 88243.1 gal
